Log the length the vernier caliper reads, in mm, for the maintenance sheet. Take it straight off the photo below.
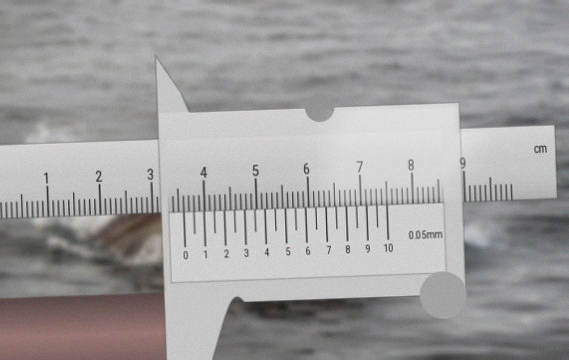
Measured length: 36.0 mm
